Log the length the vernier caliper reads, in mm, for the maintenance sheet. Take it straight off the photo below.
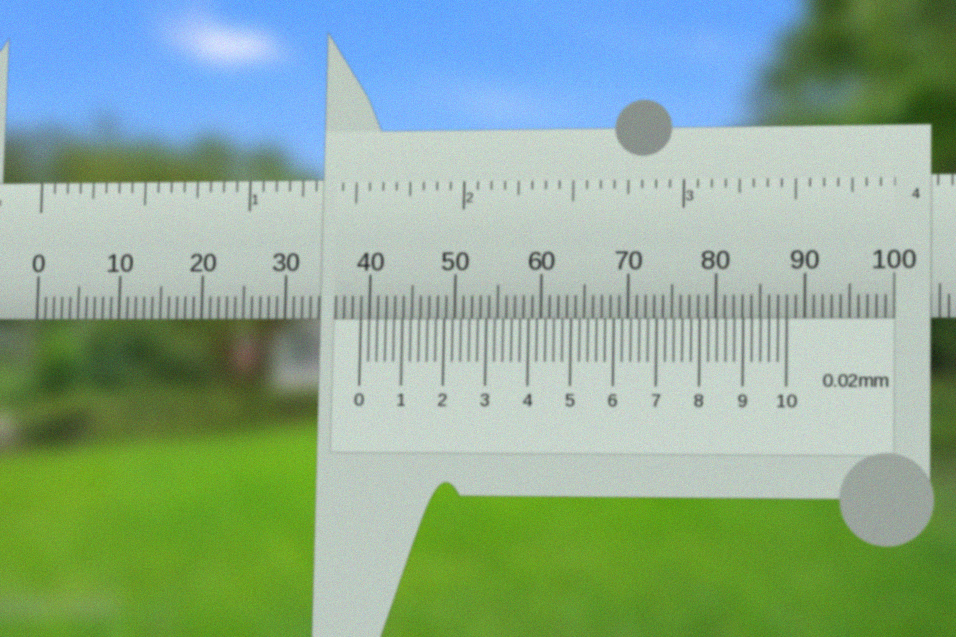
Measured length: 39.0 mm
